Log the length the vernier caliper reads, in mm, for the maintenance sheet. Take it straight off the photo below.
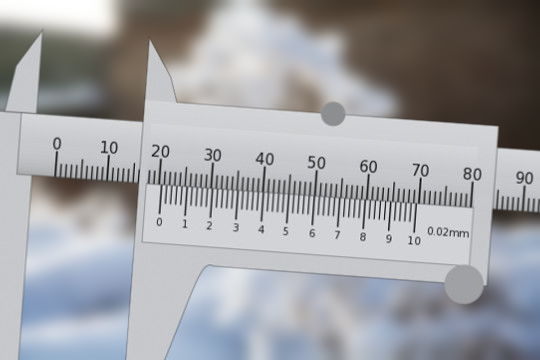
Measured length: 20.5 mm
